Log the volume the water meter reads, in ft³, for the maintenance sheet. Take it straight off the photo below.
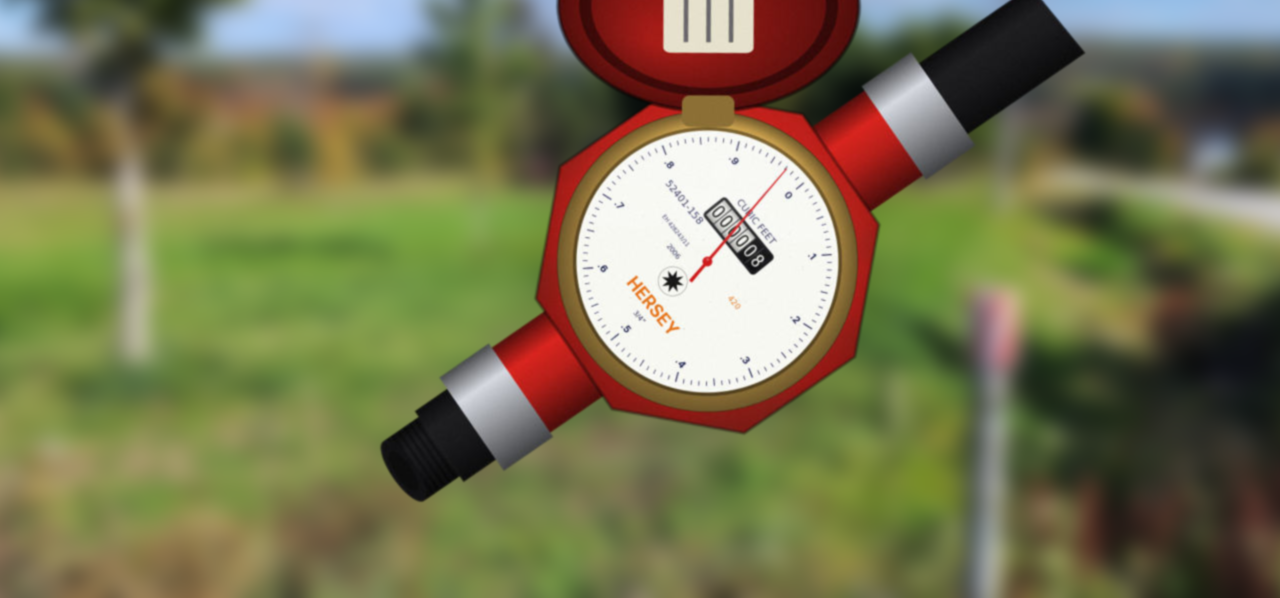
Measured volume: 7.97 ft³
